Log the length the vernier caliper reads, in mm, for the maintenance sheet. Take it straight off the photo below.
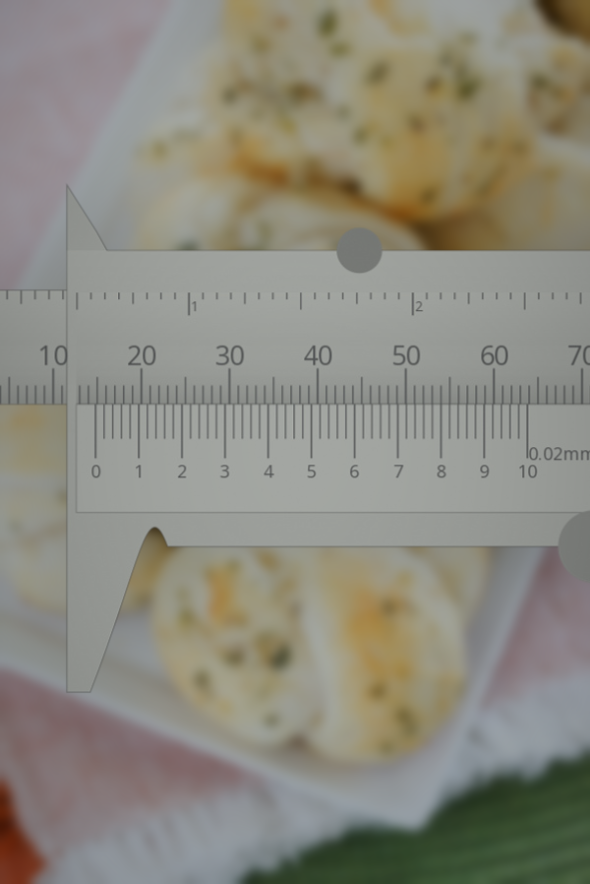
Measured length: 14.8 mm
